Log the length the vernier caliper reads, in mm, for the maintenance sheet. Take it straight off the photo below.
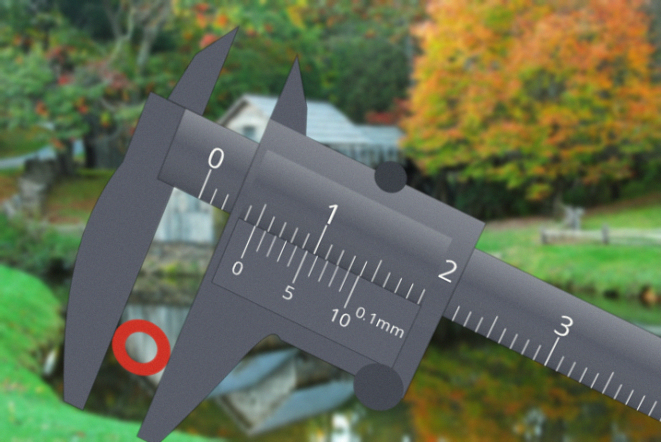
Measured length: 4.9 mm
